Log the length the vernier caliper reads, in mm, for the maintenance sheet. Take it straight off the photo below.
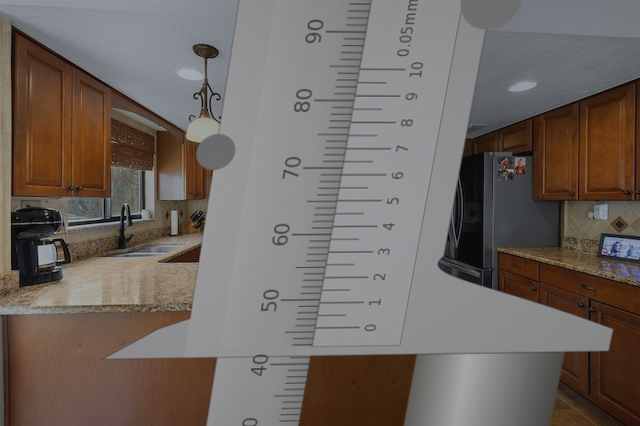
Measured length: 45.6 mm
